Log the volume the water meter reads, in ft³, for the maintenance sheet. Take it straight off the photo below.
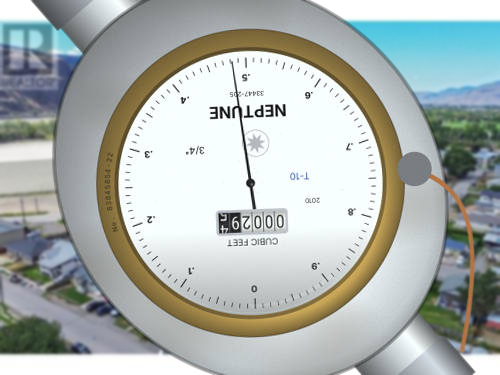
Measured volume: 294.48 ft³
